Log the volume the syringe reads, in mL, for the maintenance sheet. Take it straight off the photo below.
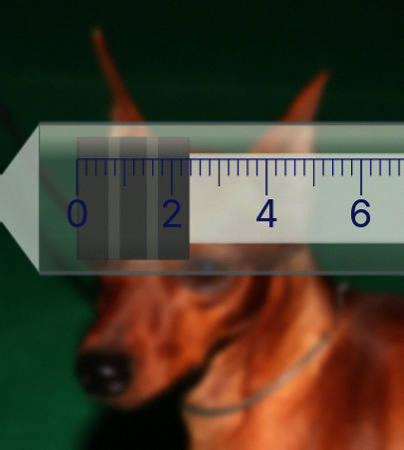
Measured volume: 0 mL
